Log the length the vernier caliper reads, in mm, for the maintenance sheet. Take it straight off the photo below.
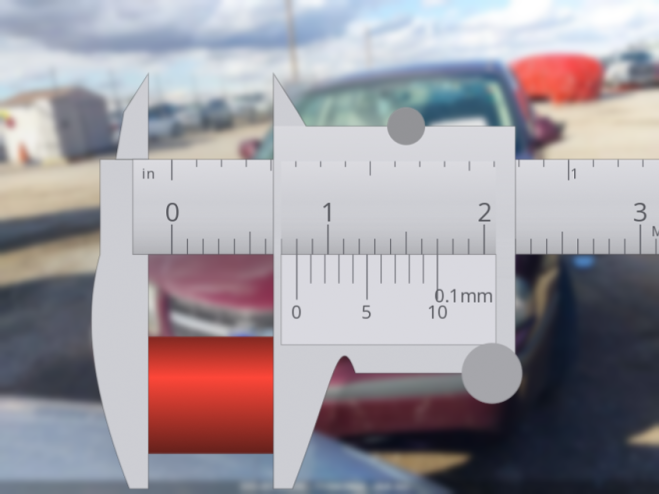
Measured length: 8.0 mm
